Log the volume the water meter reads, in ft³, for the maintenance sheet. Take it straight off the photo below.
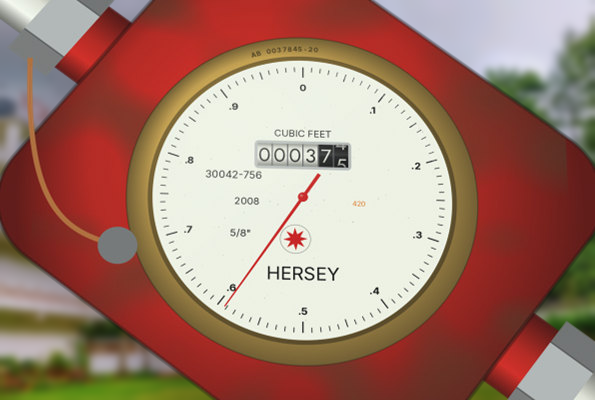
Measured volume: 374.59 ft³
